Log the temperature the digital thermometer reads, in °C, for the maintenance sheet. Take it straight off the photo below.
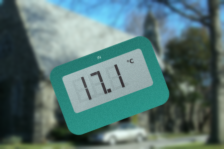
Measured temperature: 17.1 °C
